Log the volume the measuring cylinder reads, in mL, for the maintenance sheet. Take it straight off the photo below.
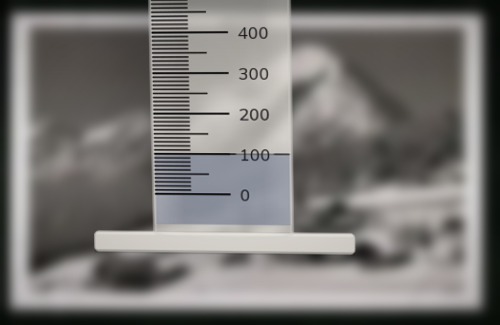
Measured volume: 100 mL
